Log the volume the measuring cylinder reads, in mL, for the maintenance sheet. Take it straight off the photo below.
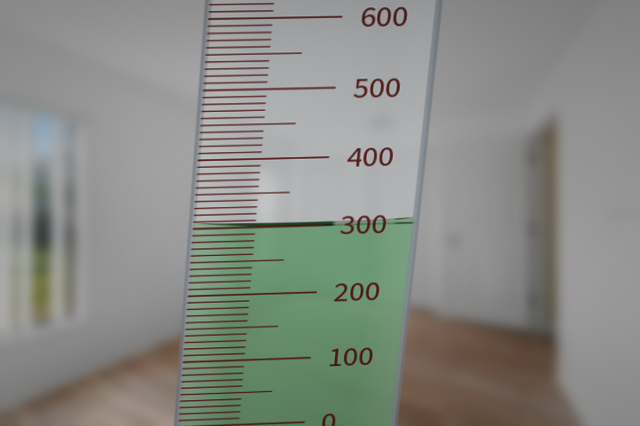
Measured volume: 300 mL
